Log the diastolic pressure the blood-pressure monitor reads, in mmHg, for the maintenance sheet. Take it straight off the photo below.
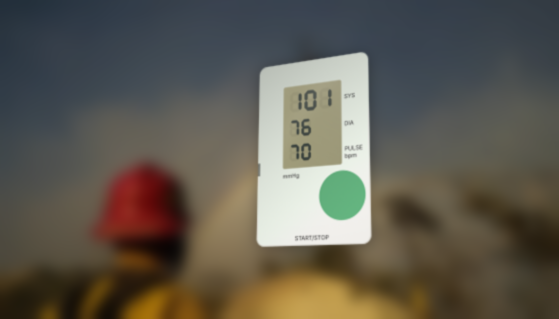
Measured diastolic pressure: 76 mmHg
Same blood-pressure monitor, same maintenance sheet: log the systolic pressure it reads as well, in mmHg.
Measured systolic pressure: 101 mmHg
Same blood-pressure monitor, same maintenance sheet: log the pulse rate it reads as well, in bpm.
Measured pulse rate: 70 bpm
